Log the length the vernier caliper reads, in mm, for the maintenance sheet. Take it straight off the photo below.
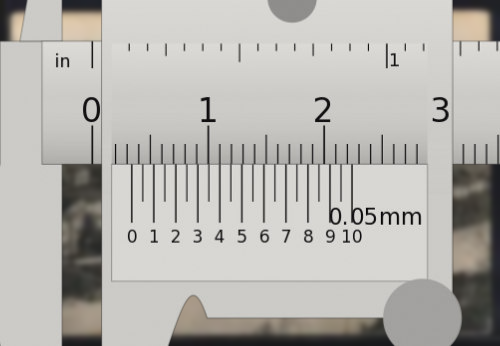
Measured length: 3.4 mm
